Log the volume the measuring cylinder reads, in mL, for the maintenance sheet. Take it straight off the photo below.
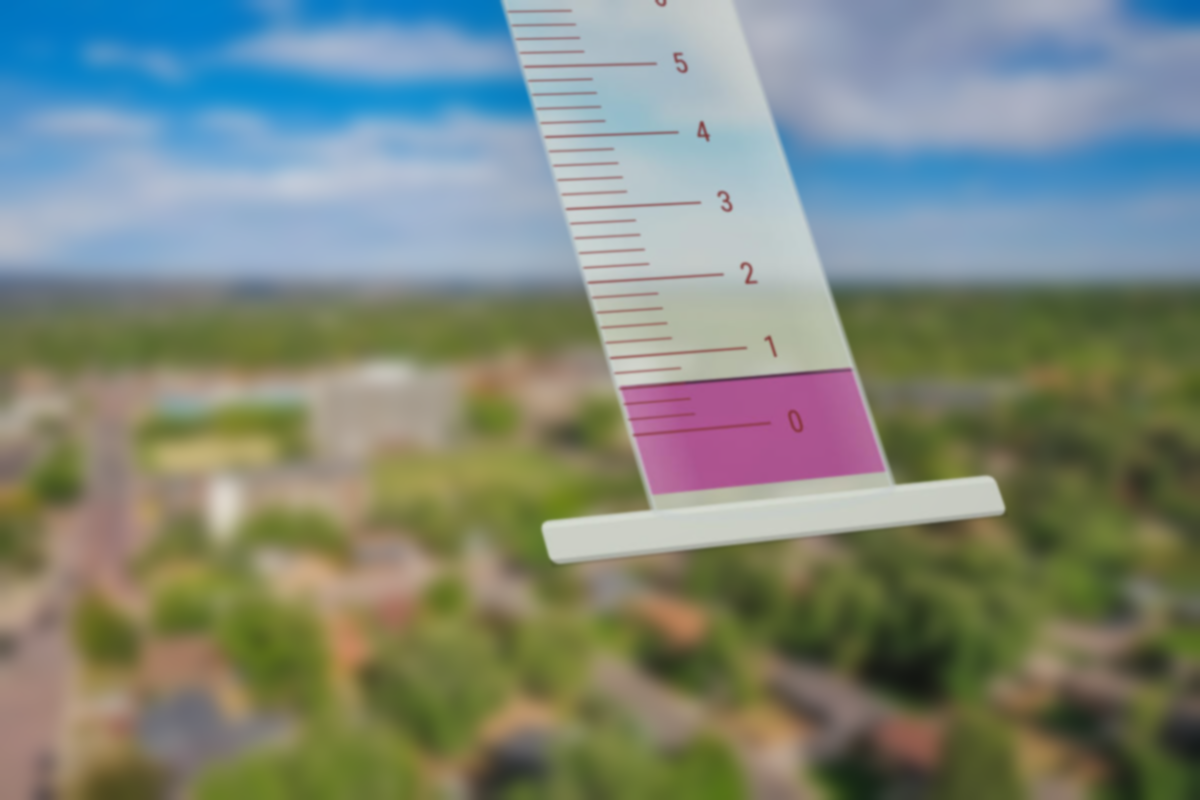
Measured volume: 0.6 mL
